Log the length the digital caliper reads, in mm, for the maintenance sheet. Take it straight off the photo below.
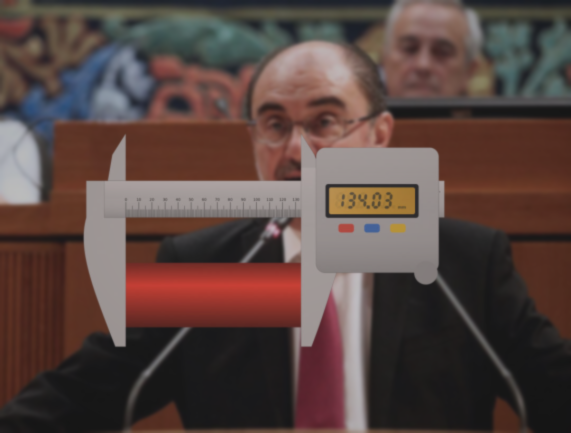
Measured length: 134.03 mm
